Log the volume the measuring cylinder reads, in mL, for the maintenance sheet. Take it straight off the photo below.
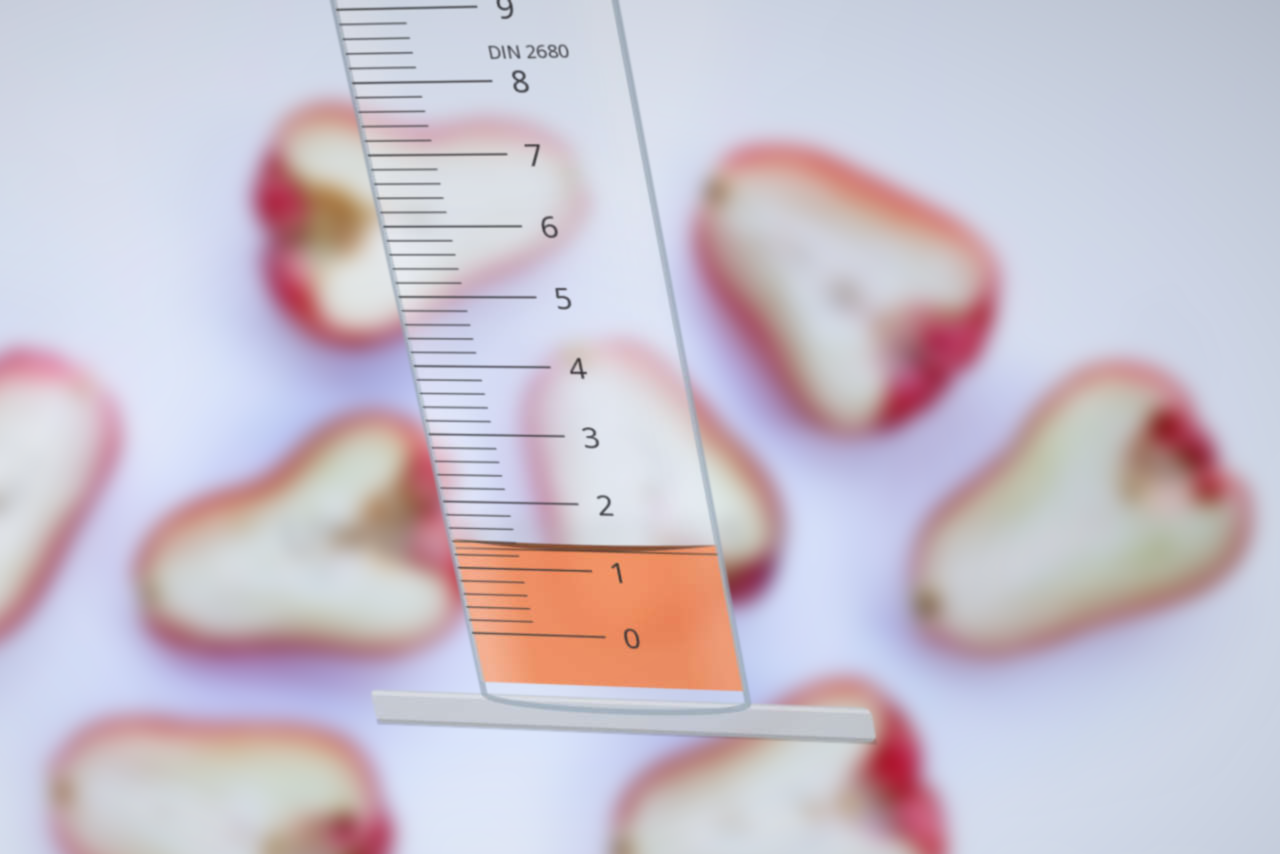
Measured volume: 1.3 mL
